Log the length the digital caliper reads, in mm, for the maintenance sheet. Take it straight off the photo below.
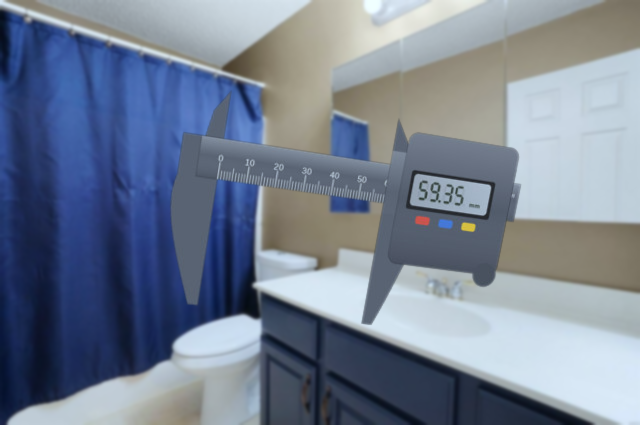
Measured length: 59.35 mm
